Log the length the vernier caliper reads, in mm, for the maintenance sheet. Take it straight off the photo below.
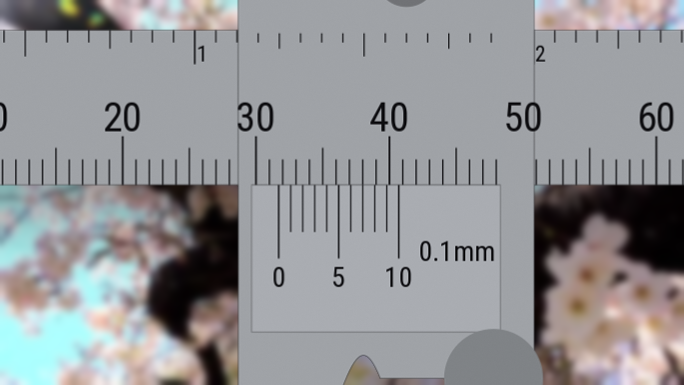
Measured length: 31.7 mm
